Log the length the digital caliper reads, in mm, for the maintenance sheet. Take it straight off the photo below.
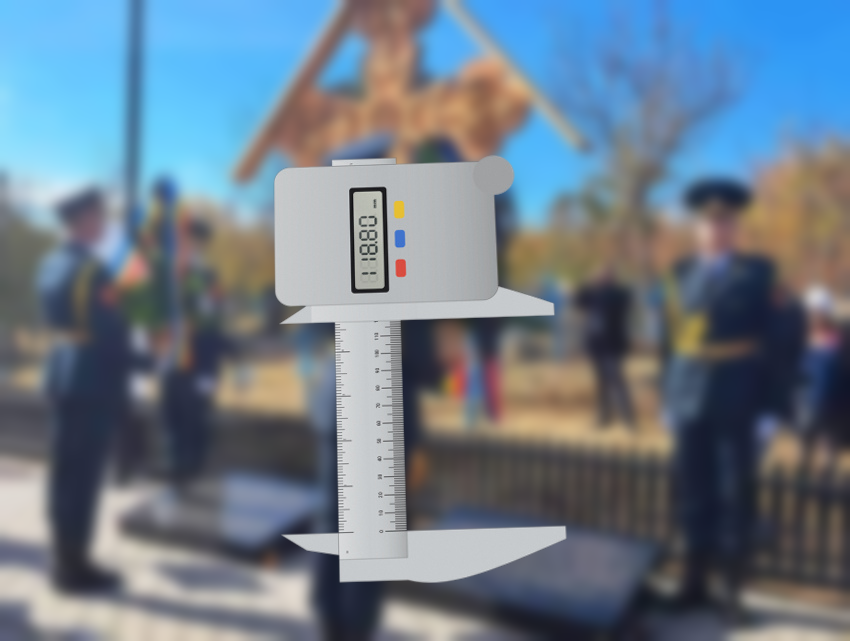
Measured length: 118.80 mm
